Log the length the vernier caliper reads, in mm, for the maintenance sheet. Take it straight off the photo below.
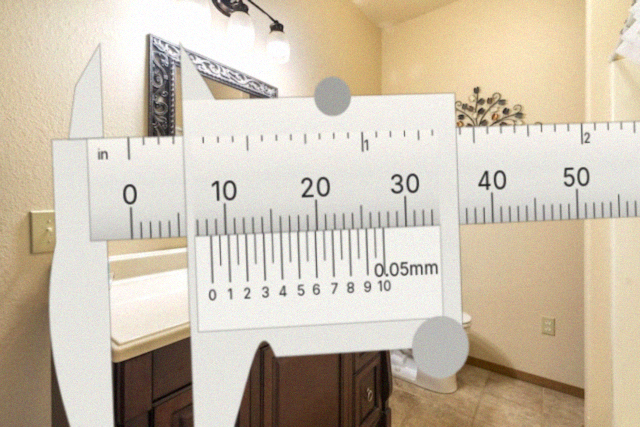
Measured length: 8.4 mm
